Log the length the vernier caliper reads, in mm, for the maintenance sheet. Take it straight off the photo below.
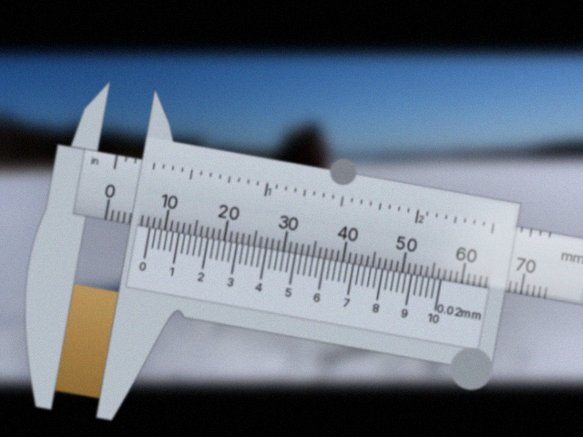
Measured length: 7.5 mm
